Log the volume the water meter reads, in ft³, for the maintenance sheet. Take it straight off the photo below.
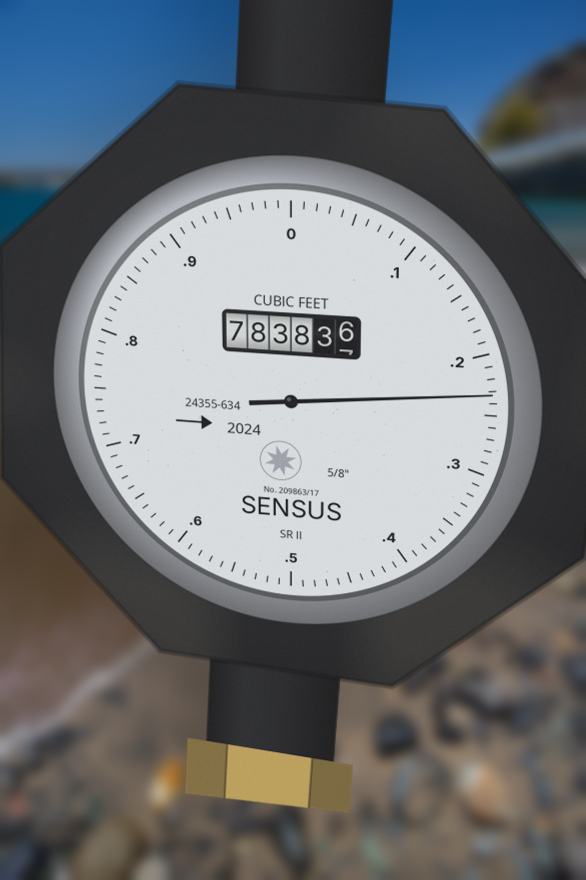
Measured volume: 783836.23 ft³
